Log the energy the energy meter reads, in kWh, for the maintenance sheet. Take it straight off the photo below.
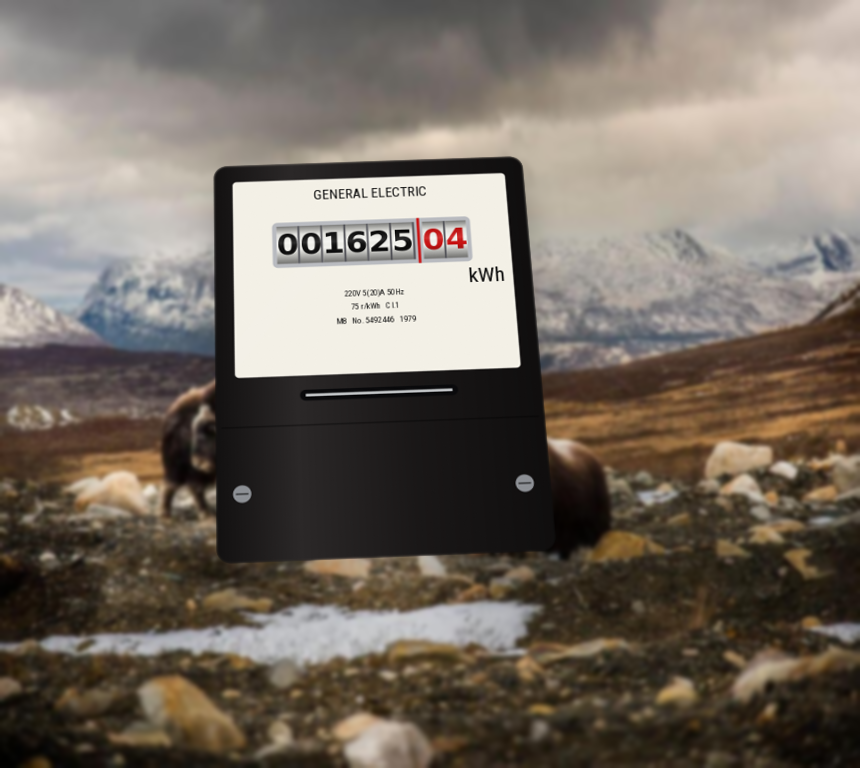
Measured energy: 1625.04 kWh
